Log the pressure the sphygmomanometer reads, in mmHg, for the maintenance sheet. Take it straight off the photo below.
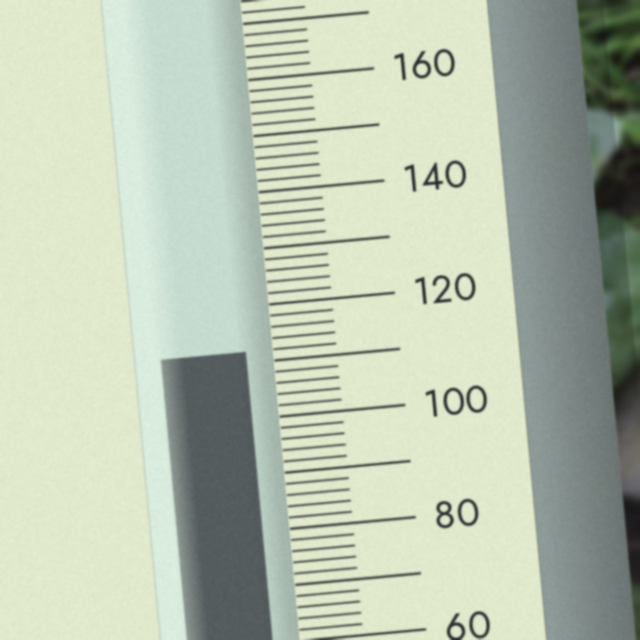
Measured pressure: 112 mmHg
